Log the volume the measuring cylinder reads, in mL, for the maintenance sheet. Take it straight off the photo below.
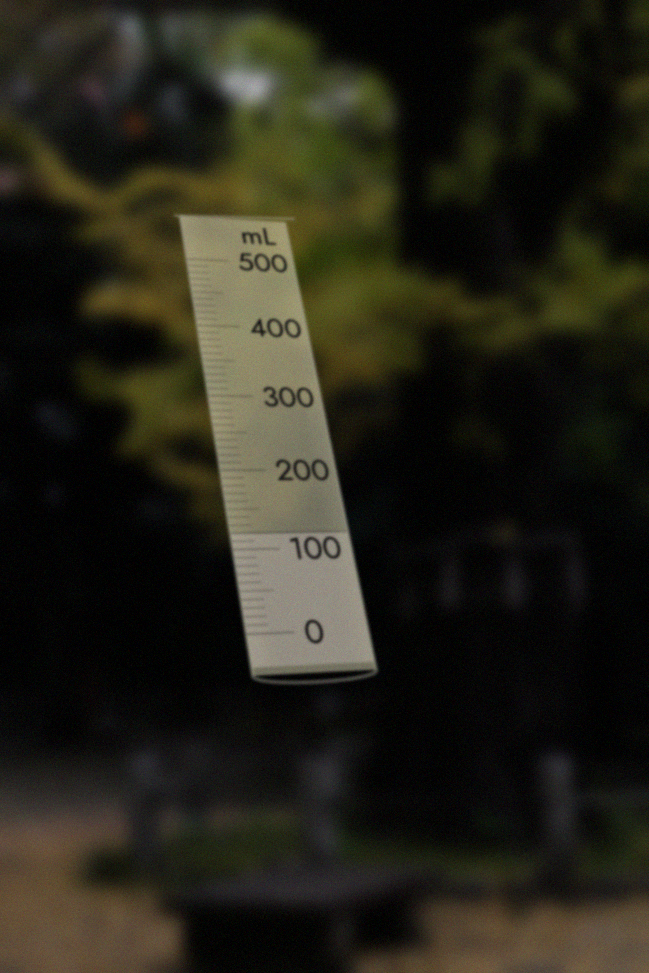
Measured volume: 120 mL
